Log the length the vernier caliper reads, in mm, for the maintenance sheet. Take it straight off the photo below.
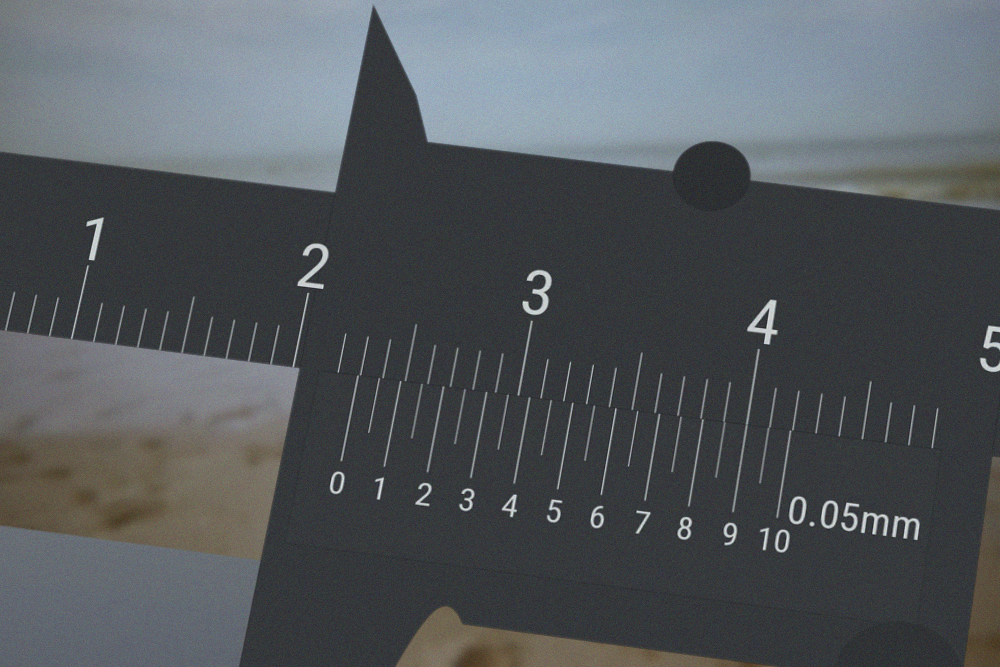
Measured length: 22.90 mm
